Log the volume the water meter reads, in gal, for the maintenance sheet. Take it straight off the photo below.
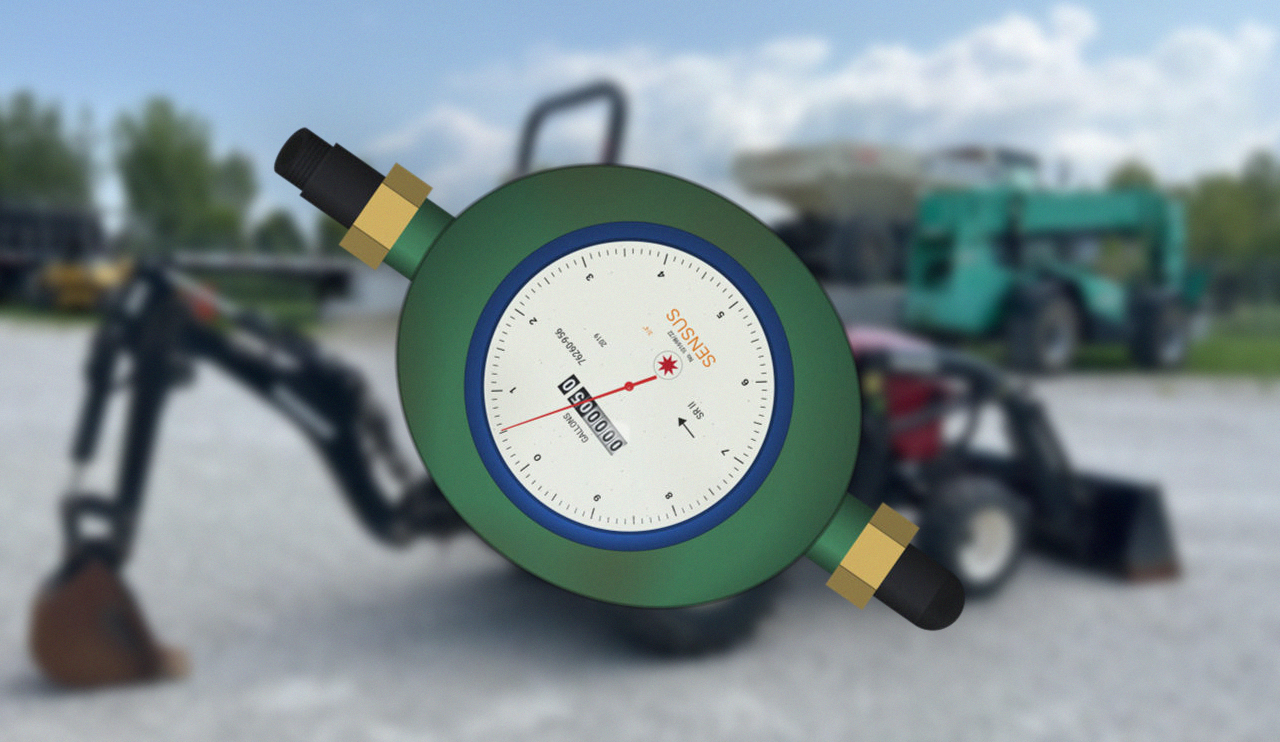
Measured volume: 50.5 gal
